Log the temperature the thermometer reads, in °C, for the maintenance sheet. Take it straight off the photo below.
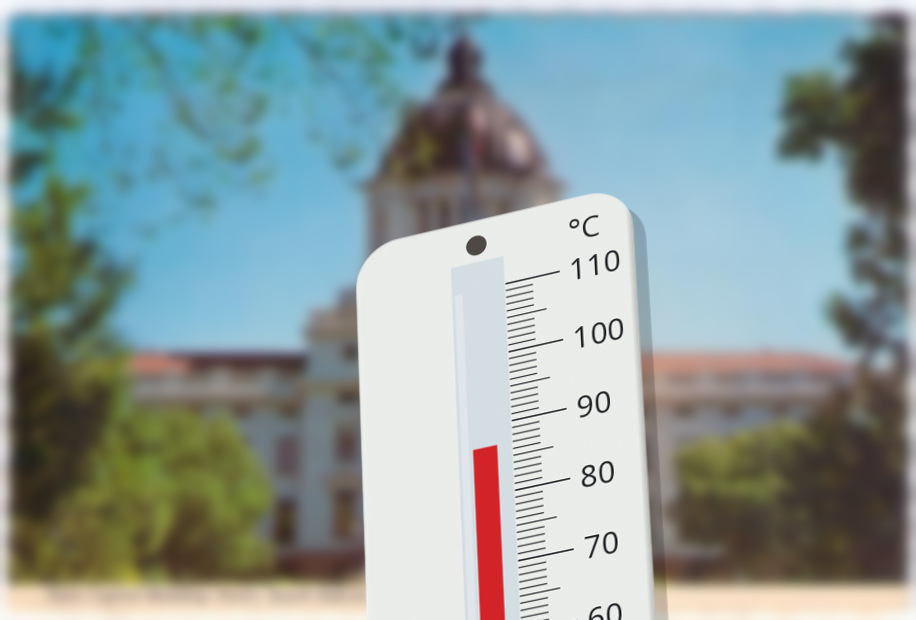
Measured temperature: 87 °C
